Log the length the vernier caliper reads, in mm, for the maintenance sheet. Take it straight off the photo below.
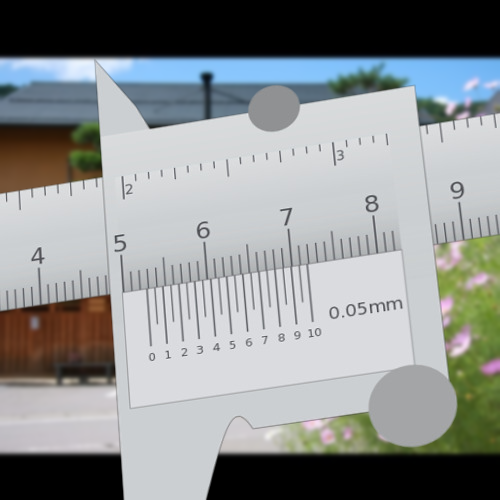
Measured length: 52.8 mm
